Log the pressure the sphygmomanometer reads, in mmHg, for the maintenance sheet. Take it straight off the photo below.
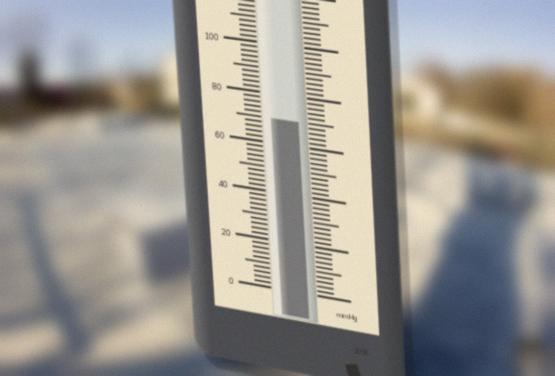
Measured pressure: 70 mmHg
